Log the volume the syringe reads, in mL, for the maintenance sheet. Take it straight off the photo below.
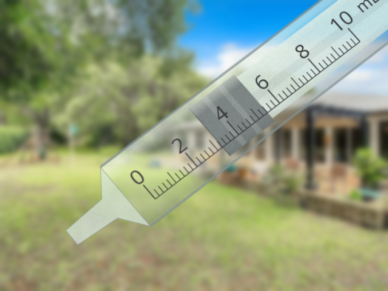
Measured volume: 3.2 mL
